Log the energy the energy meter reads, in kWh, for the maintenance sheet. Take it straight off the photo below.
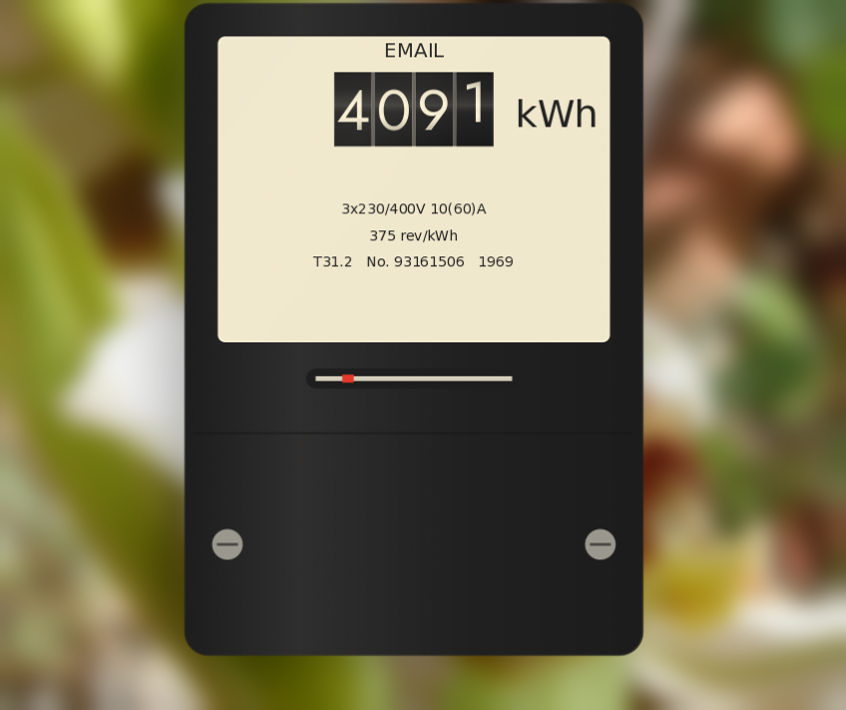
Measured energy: 4091 kWh
